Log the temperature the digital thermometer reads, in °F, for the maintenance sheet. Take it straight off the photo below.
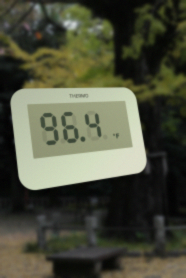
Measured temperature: 96.4 °F
